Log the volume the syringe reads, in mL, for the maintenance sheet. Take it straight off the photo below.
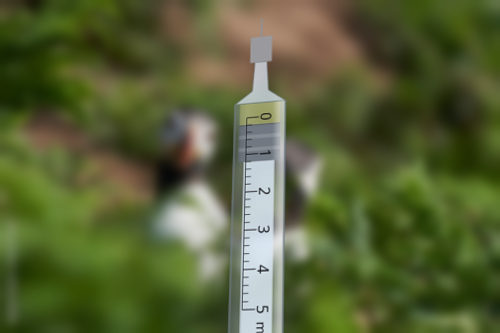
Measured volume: 0.2 mL
